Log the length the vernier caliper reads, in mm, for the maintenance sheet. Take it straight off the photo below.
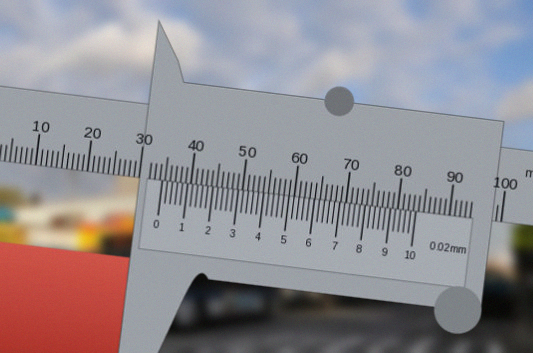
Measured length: 34.5 mm
